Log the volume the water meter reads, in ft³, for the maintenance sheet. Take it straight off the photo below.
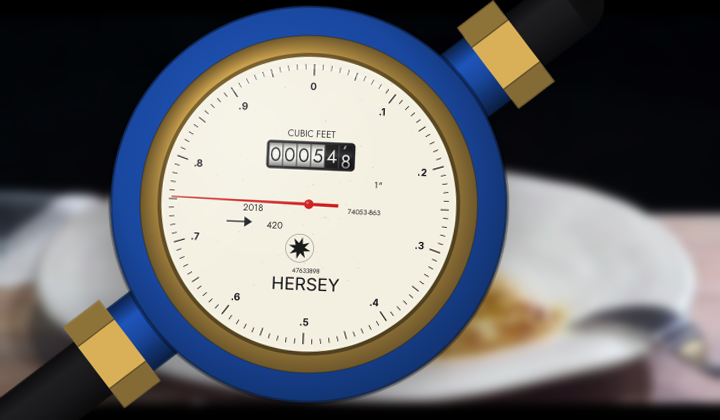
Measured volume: 547.75 ft³
